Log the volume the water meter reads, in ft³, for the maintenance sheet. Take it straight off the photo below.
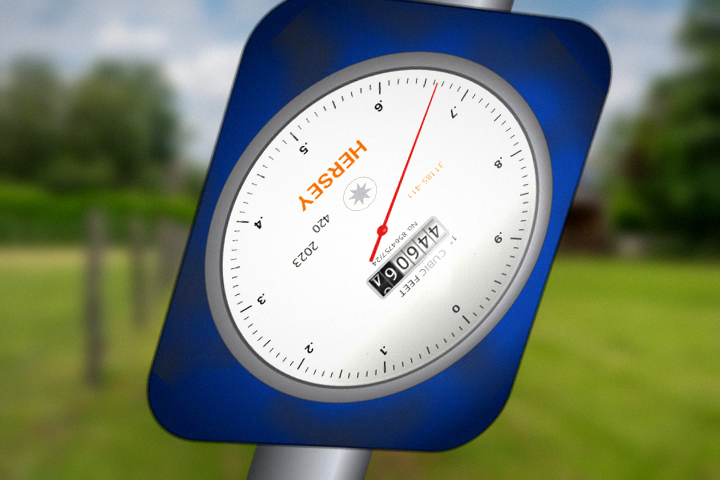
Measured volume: 446063.66 ft³
